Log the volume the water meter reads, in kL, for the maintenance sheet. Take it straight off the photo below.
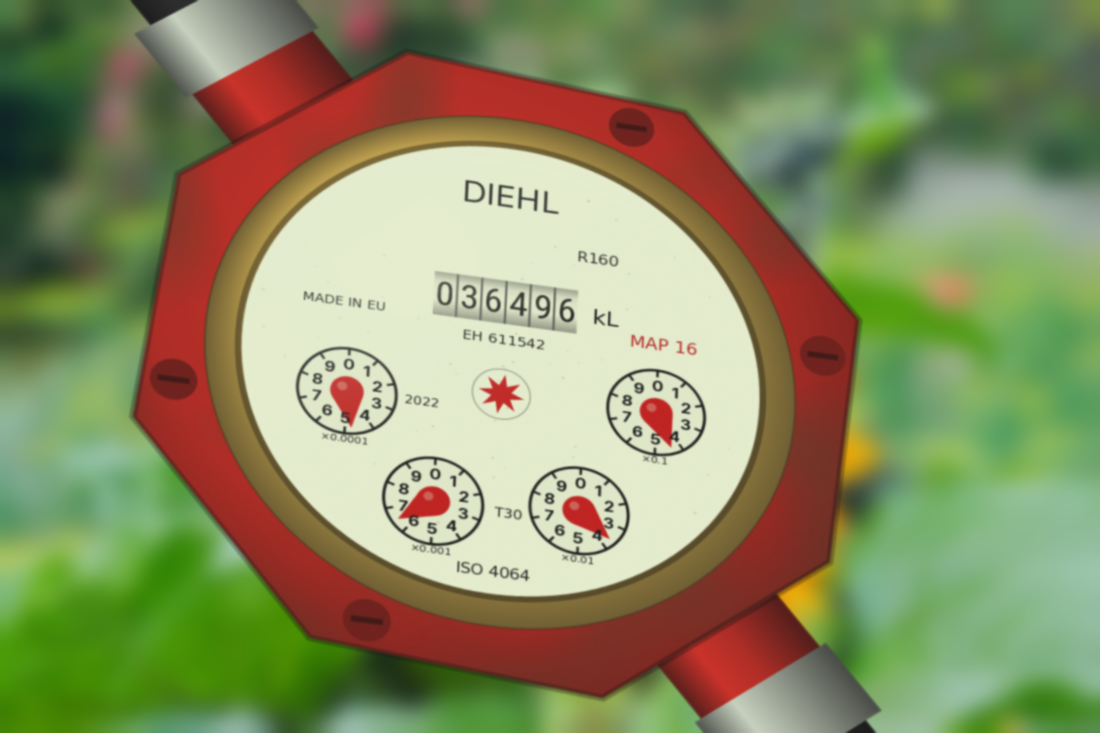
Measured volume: 36496.4364 kL
